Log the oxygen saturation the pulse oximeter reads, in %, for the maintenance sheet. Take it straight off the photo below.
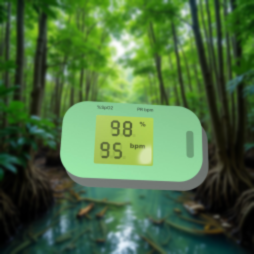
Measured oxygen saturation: 98 %
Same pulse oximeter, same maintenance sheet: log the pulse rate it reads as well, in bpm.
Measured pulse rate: 95 bpm
